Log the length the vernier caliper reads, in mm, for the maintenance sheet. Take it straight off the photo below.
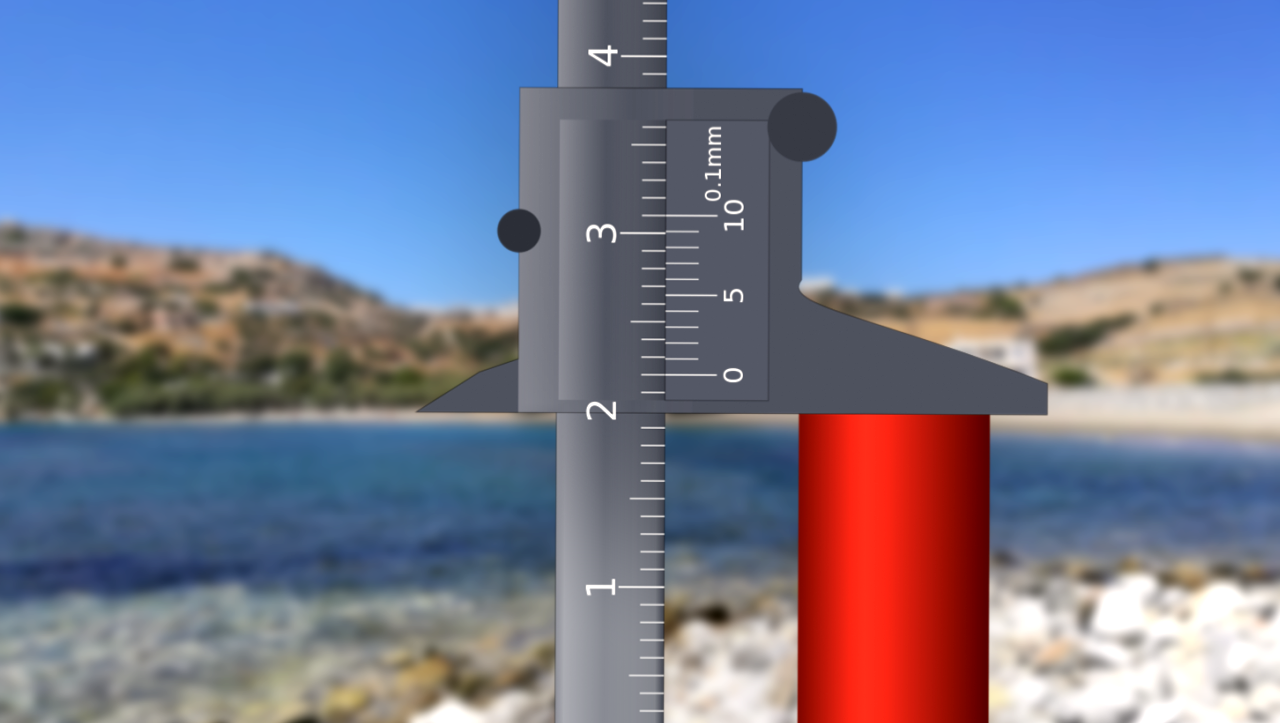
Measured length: 22.0 mm
